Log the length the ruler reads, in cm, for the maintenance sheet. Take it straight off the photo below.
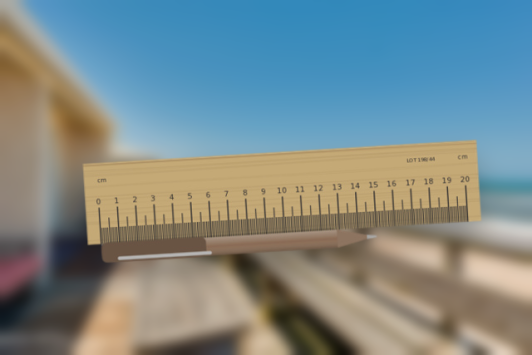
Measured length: 15 cm
